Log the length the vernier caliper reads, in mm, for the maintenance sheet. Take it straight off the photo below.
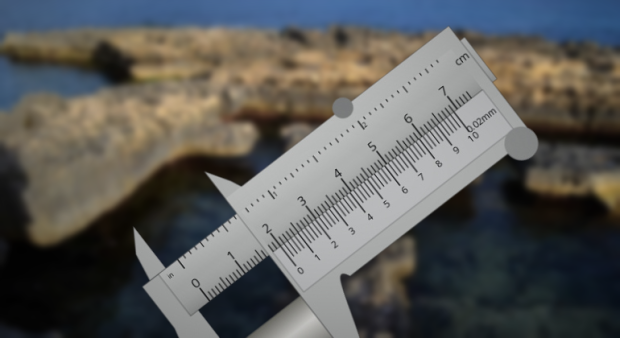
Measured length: 20.0 mm
